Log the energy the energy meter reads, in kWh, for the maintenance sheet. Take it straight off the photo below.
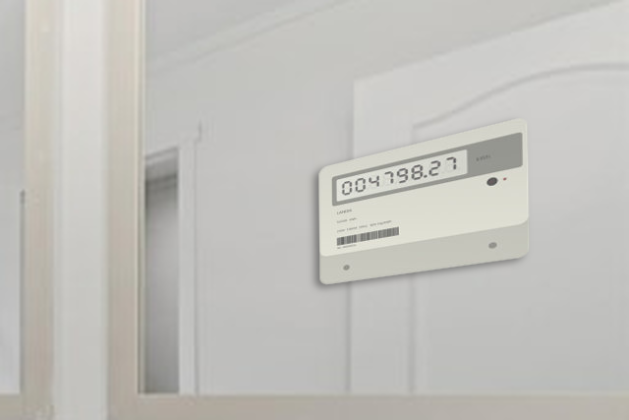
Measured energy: 4798.27 kWh
